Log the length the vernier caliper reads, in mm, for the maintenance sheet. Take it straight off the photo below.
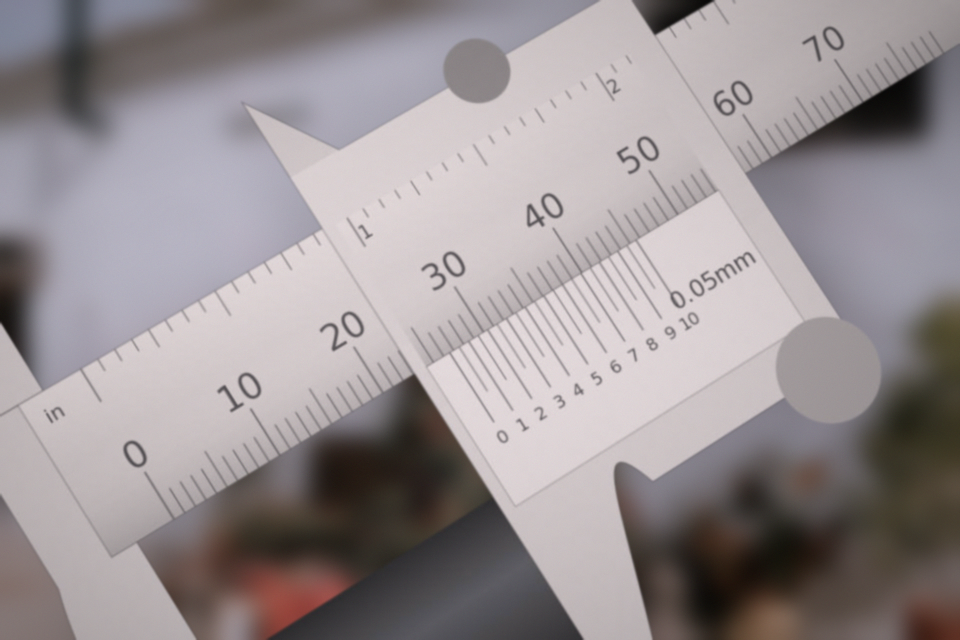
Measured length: 26.6 mm
